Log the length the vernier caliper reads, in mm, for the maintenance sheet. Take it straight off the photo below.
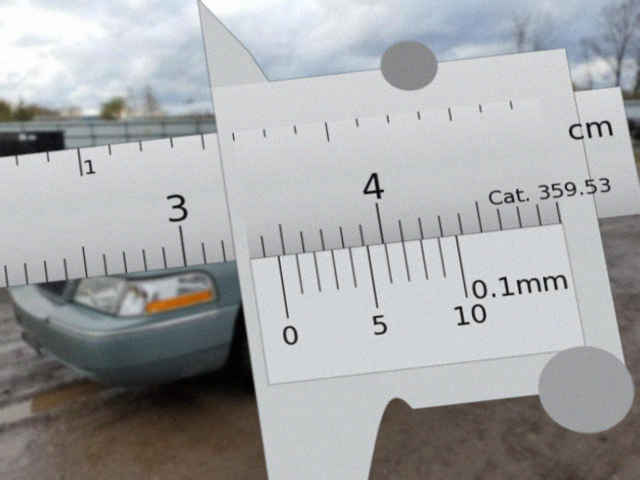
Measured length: 34.7 mm
